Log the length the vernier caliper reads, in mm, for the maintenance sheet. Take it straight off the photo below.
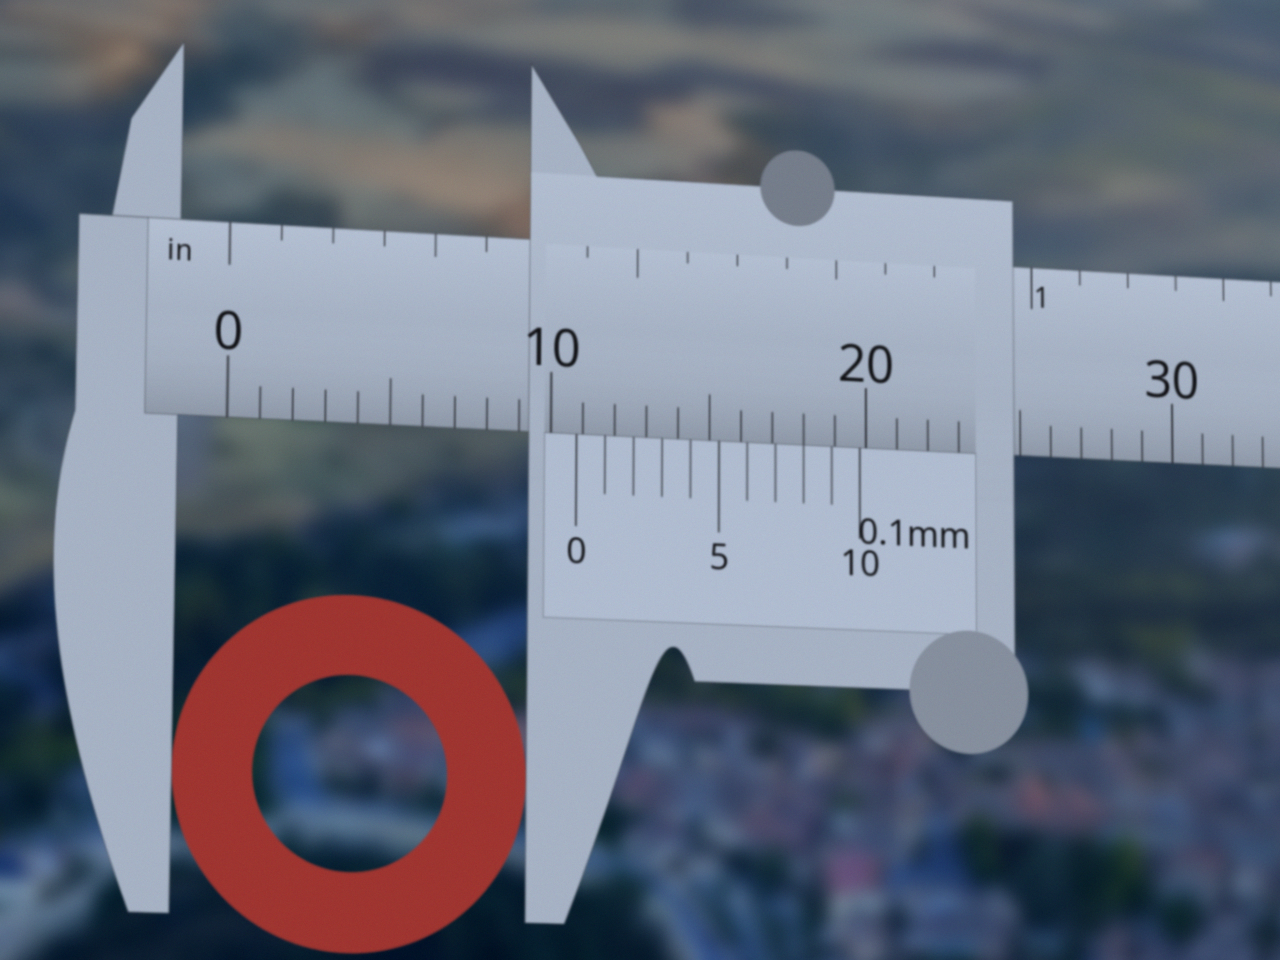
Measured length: 10.8 mm
